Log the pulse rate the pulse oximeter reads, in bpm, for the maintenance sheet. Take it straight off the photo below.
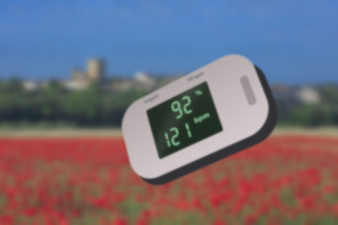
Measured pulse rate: 121 bpm
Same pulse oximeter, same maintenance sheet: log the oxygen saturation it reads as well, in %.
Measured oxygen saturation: 92 %
